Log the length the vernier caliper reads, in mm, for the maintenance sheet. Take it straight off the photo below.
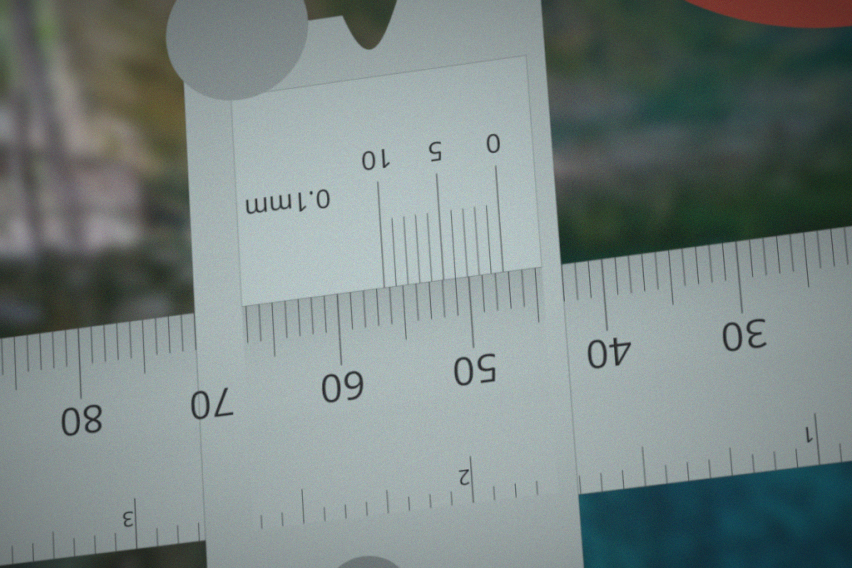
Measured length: 47.4 mm
